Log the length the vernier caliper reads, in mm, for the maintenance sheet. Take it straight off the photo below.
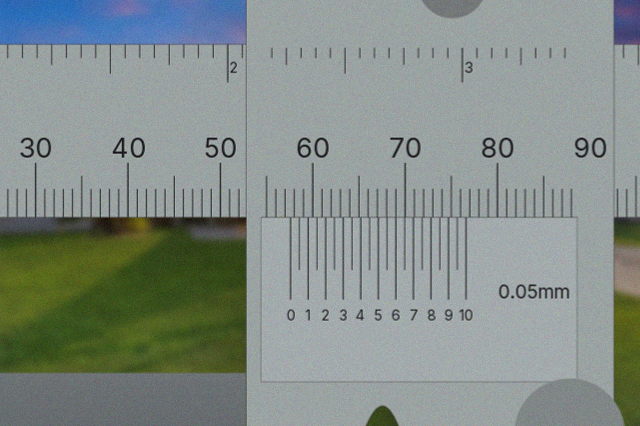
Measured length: 57.6 mm
